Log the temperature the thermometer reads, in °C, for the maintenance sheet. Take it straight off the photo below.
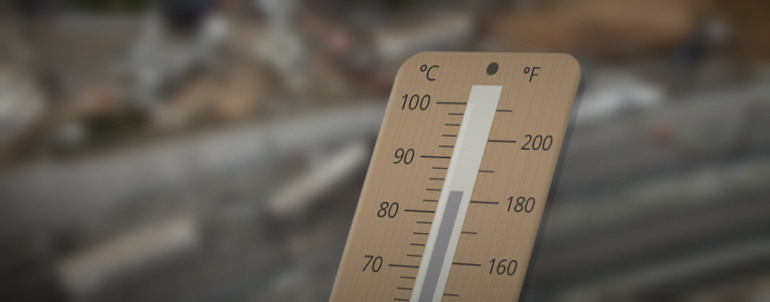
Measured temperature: 84 °C
